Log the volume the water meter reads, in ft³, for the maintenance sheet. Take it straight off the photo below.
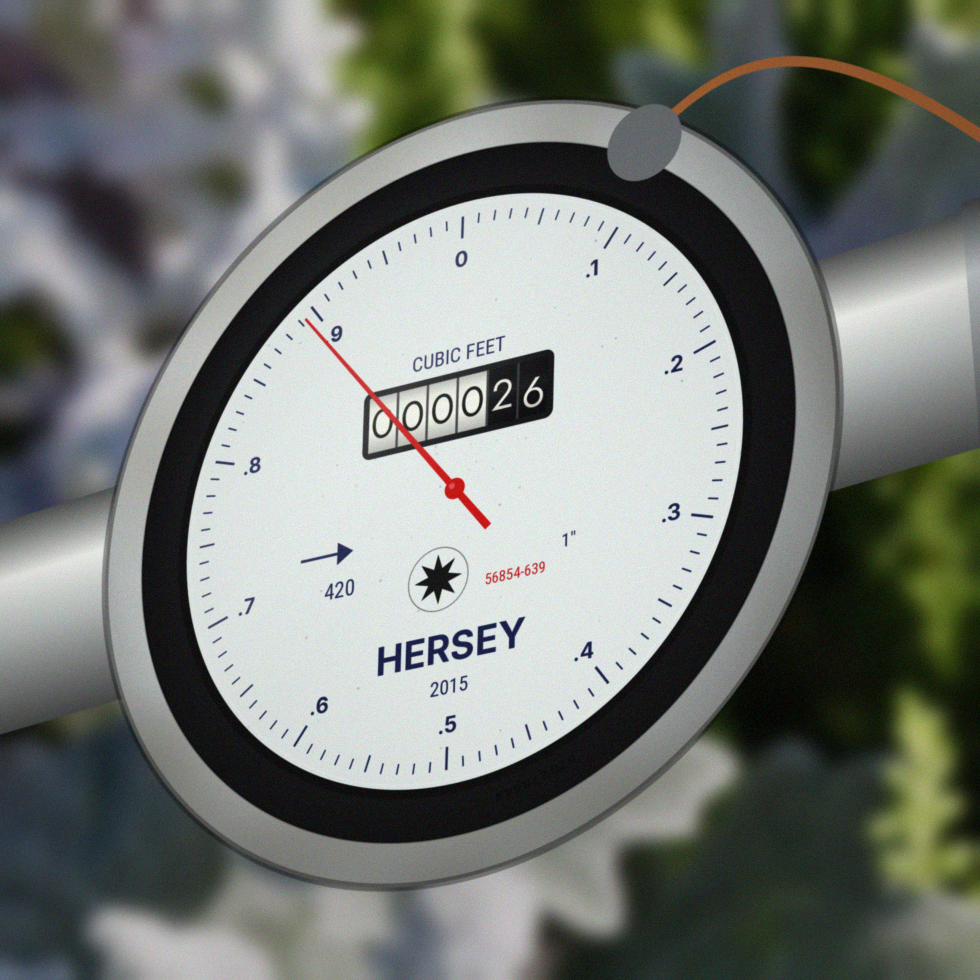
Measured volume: 25.89 ft³
